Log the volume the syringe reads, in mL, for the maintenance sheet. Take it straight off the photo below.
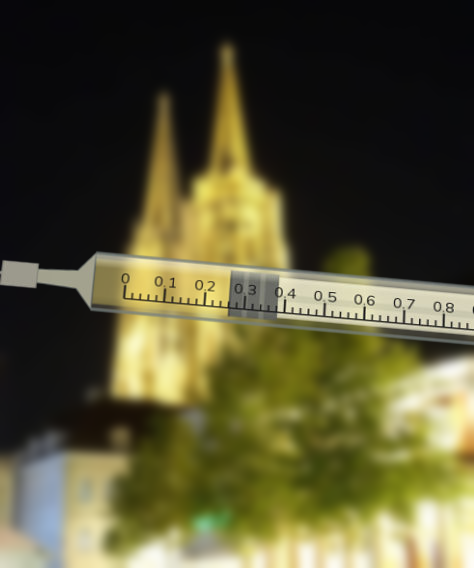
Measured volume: 0.26 mL
